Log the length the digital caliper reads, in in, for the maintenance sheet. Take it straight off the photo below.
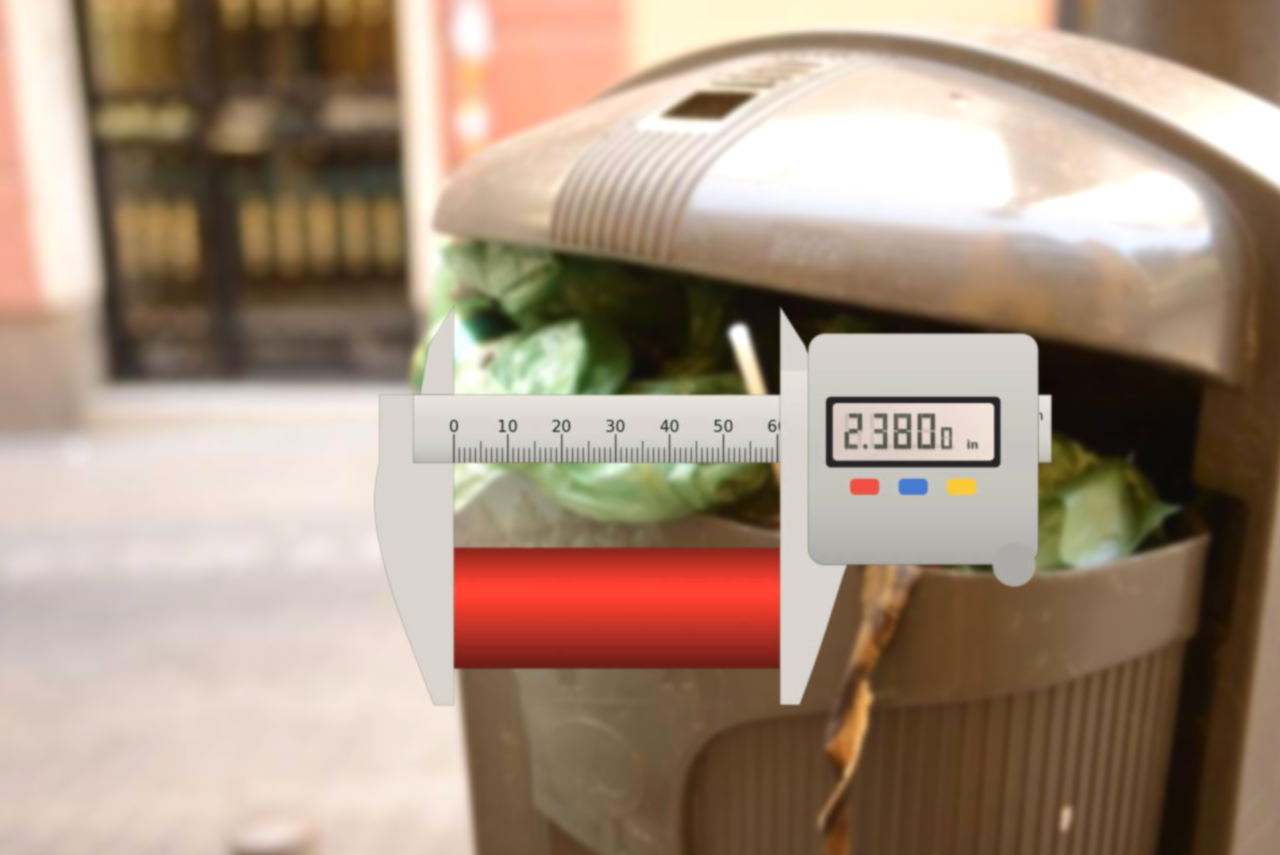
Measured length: 2.3800 in
